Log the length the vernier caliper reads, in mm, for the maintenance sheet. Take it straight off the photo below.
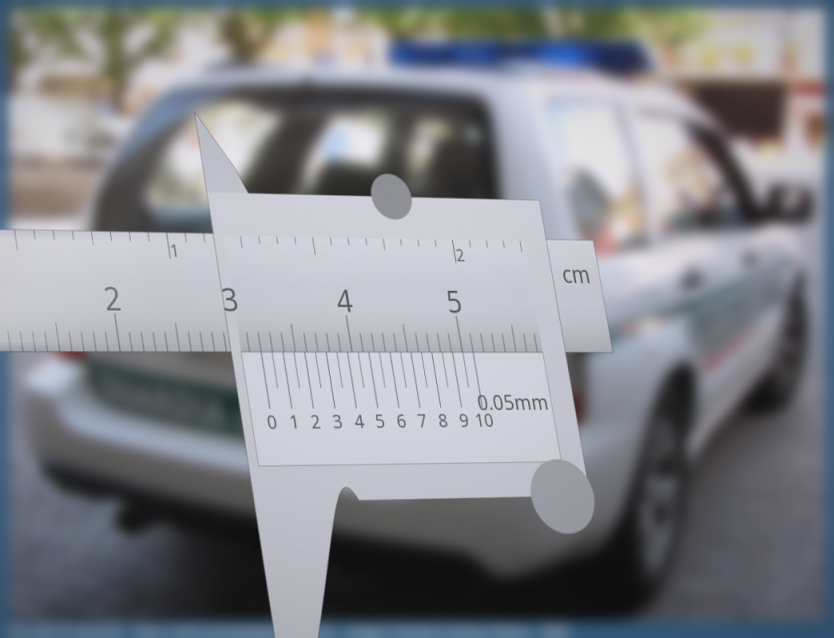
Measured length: 32.0 mm
